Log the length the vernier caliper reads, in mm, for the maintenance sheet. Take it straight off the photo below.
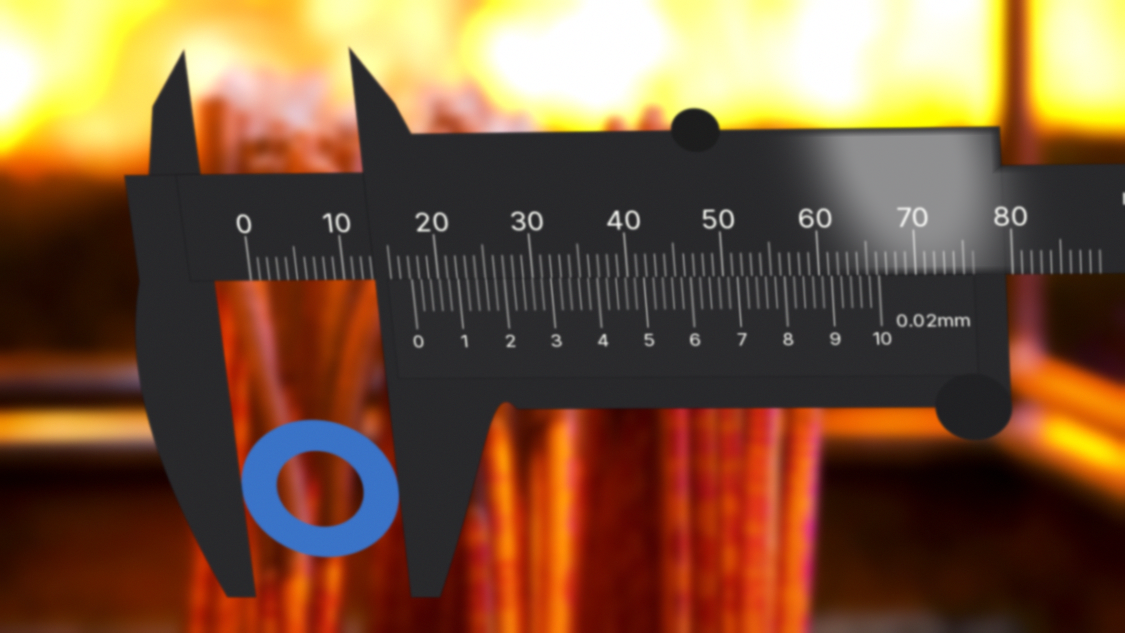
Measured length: 17.2 mm
